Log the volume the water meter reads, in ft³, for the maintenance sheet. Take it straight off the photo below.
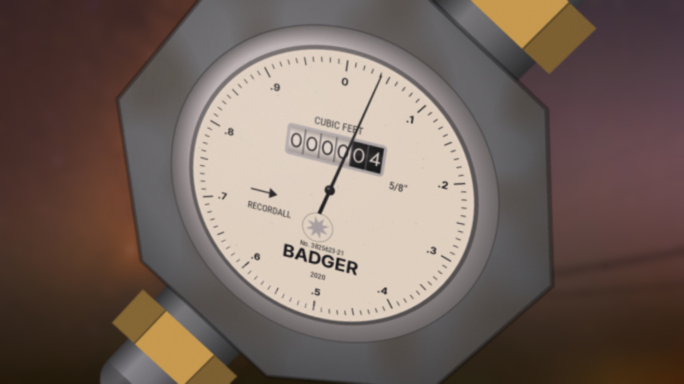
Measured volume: 4.04 ft³
